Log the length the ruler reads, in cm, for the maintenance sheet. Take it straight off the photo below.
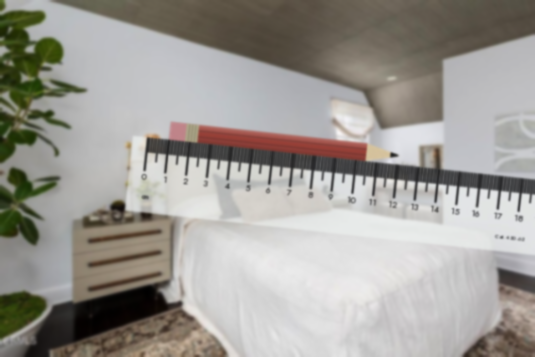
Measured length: 11 cm
